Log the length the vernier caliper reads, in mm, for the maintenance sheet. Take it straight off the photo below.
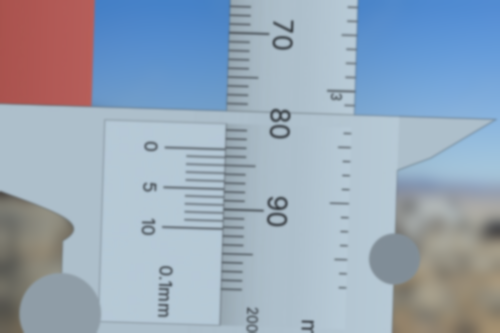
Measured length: 83.2 mm
